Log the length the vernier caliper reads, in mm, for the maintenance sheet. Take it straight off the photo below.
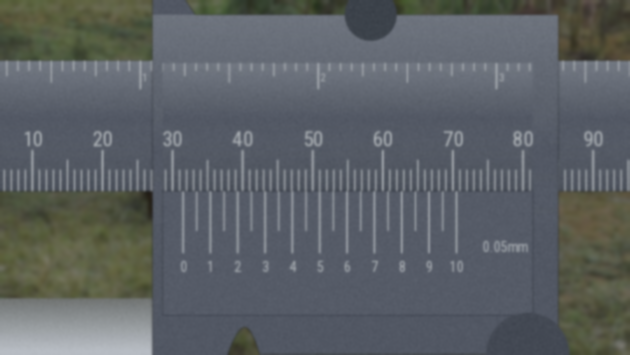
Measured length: 31.5 mm
